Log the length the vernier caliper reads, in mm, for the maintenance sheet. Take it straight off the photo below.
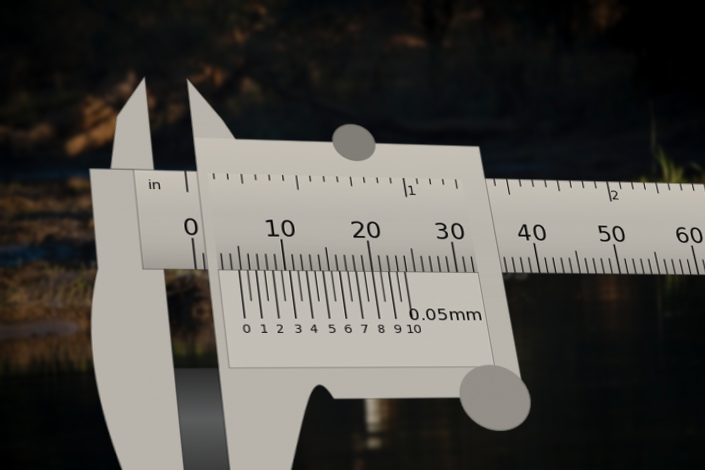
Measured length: 4.8 mm
